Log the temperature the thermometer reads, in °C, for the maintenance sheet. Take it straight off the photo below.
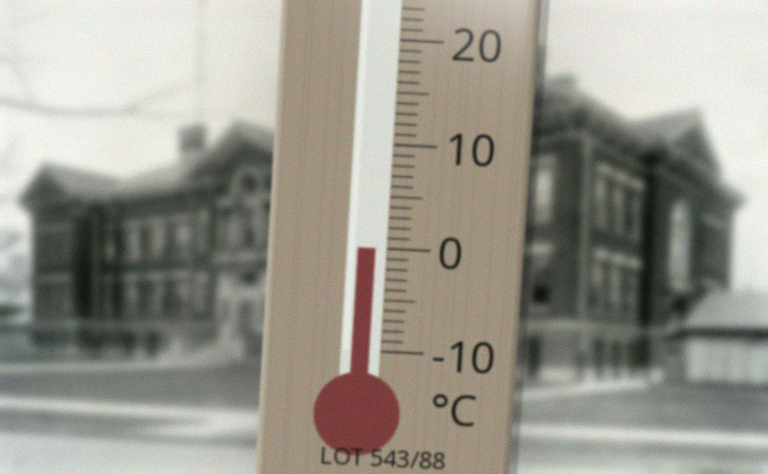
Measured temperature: 0 °C
